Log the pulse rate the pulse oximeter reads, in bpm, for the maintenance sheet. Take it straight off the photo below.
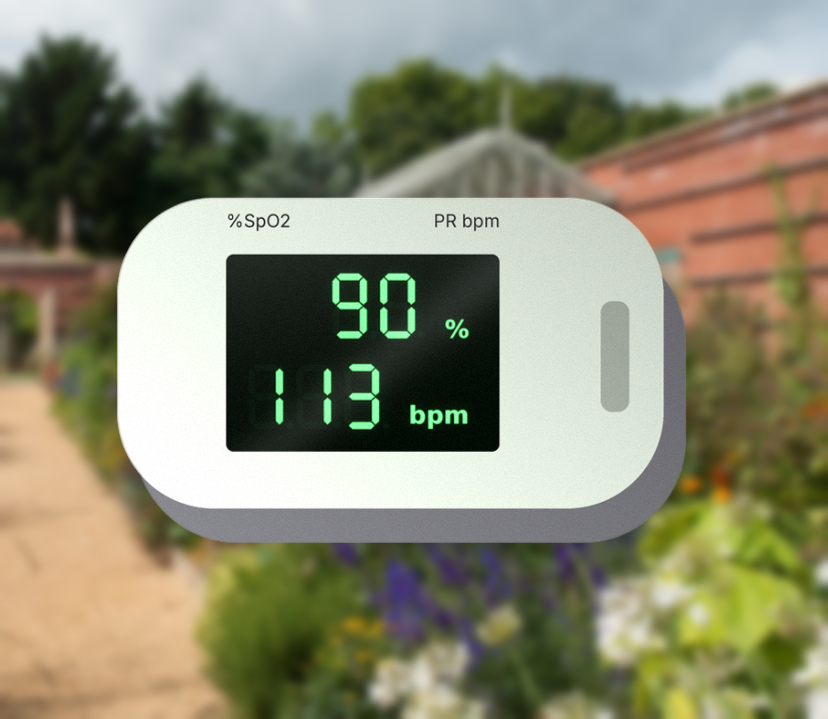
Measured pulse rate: 113 bpm
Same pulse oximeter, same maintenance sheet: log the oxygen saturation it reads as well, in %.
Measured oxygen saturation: 90 %
